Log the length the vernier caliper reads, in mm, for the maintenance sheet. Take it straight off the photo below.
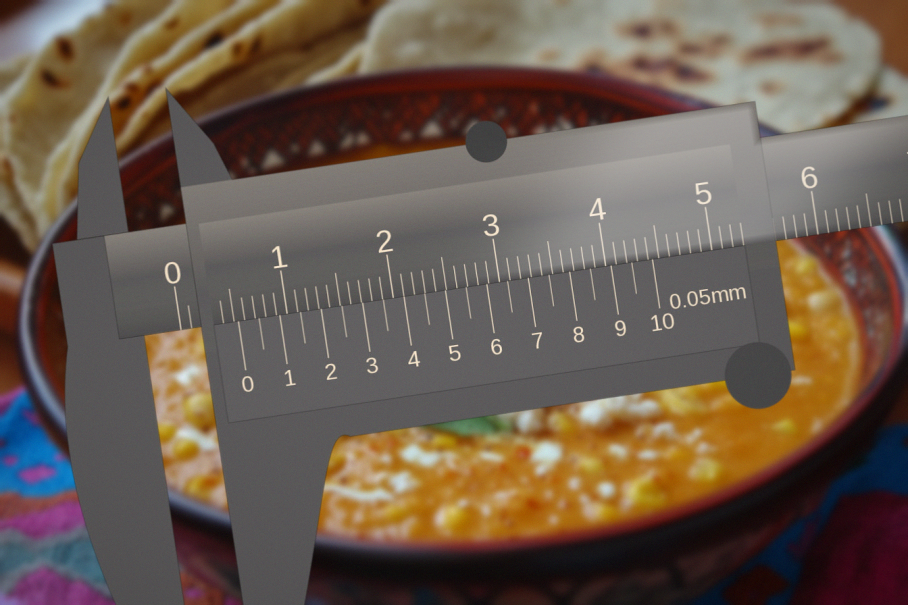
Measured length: 5.4 mm
